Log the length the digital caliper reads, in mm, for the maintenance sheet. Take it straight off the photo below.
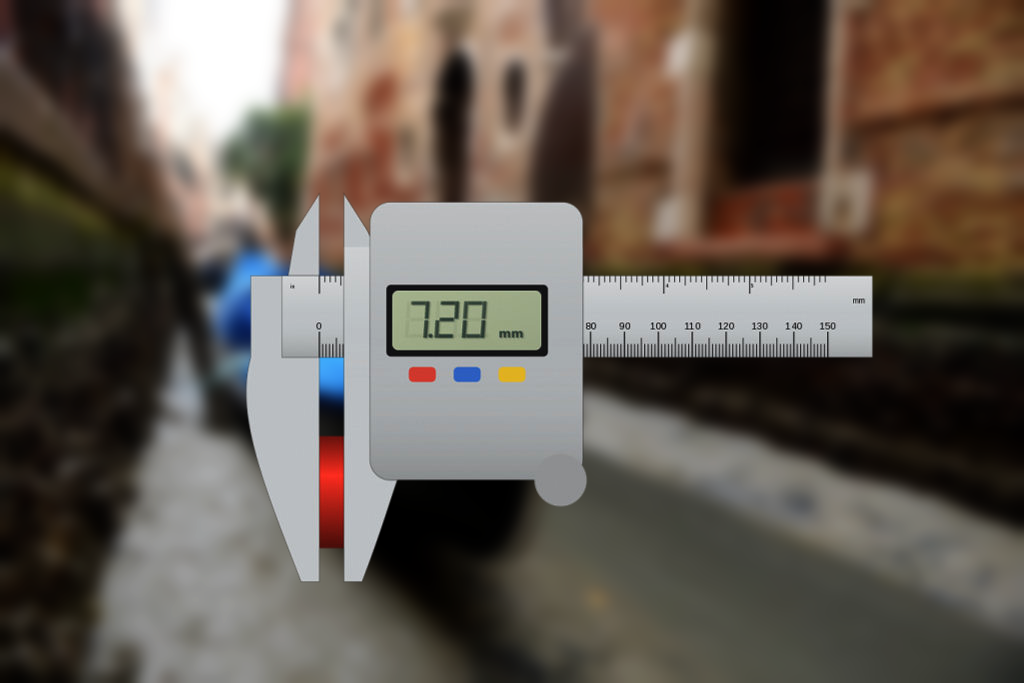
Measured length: 7.20 mm
